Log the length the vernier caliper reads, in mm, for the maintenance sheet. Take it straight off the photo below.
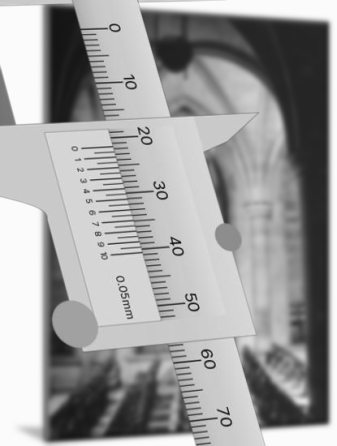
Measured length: 21.6 mm
